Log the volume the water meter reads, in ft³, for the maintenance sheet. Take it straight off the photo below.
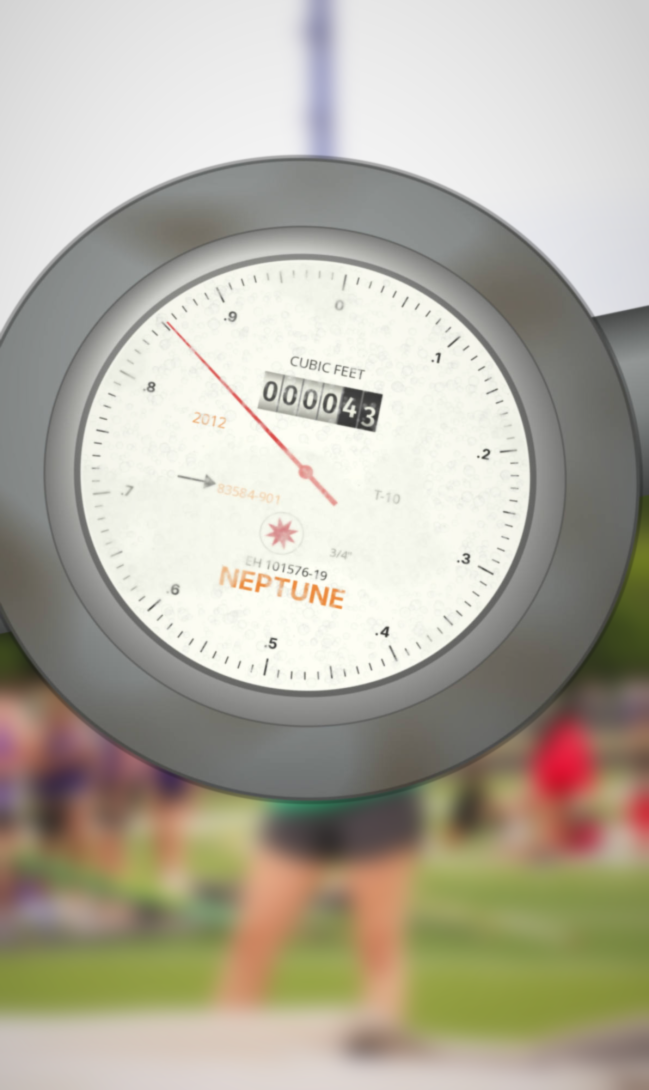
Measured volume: 42.85 ft³
